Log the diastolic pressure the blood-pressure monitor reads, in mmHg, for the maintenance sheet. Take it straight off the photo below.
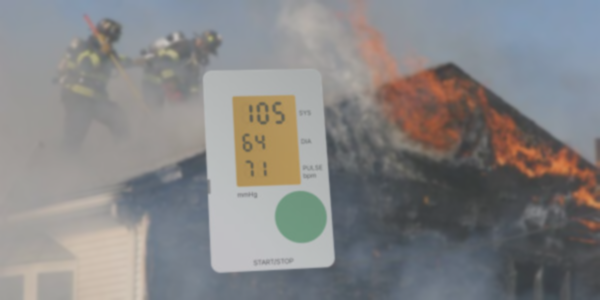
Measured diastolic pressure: 64 mmHg
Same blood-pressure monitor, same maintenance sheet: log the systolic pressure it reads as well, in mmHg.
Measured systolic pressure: 105 mmHg
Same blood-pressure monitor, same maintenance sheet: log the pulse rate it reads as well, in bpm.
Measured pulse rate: 71 bpm
